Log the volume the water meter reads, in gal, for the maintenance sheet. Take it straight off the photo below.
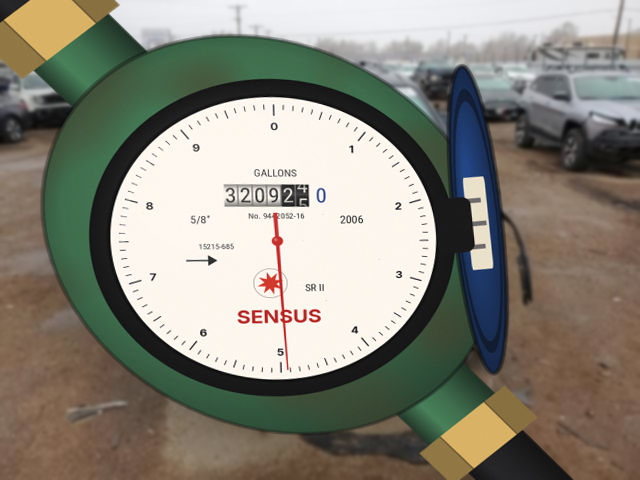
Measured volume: 3209244.9 gal
